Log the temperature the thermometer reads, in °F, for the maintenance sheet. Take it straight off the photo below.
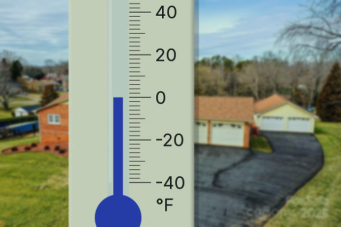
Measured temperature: 0 °F
